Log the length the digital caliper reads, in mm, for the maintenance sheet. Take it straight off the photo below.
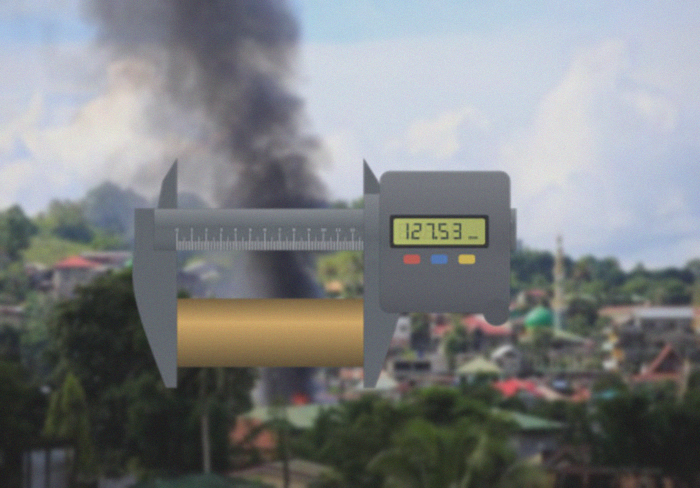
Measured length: 127.53 mm
